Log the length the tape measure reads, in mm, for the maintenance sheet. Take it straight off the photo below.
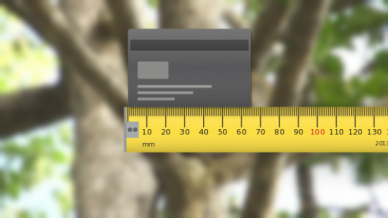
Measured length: 65 mm
